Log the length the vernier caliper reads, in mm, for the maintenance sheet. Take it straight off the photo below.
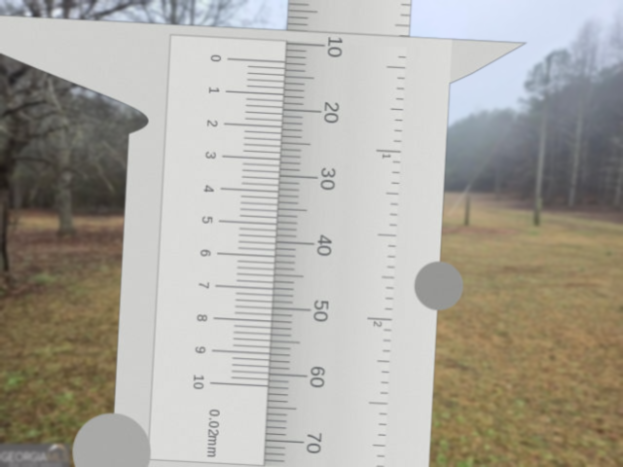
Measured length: 12.8 mm
